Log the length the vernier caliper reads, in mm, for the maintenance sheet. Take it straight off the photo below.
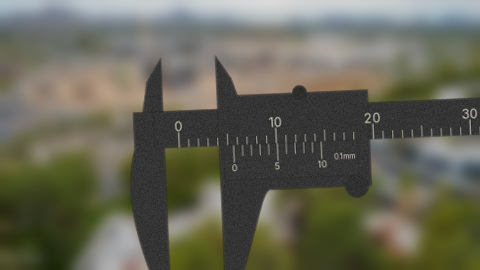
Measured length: 5.6 mm
